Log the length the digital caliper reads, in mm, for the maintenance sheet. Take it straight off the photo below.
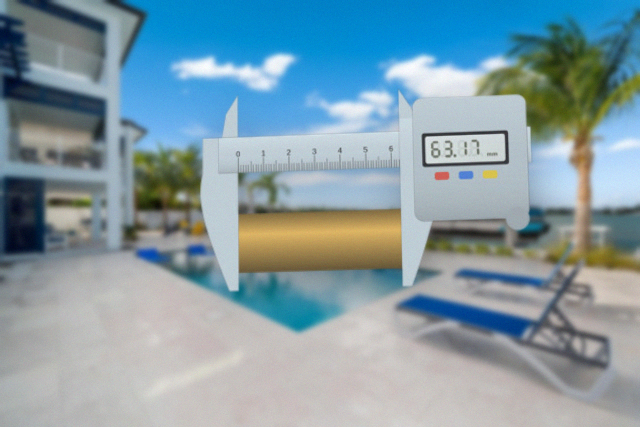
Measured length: 63.17 mm
